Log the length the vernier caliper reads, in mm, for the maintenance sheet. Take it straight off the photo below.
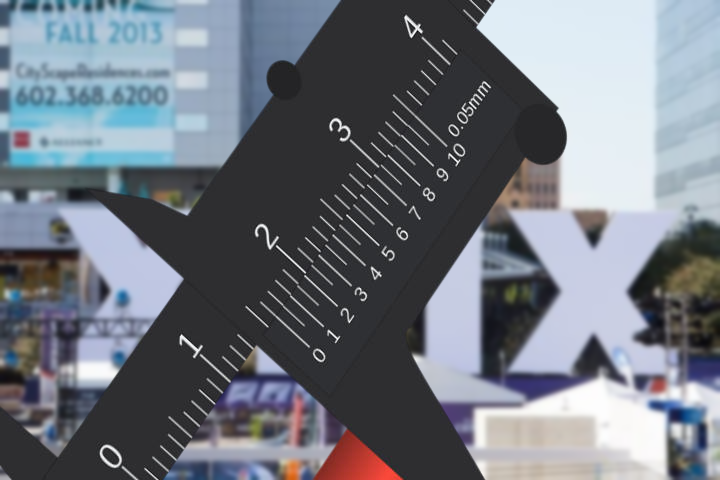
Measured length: 16.0 mm
